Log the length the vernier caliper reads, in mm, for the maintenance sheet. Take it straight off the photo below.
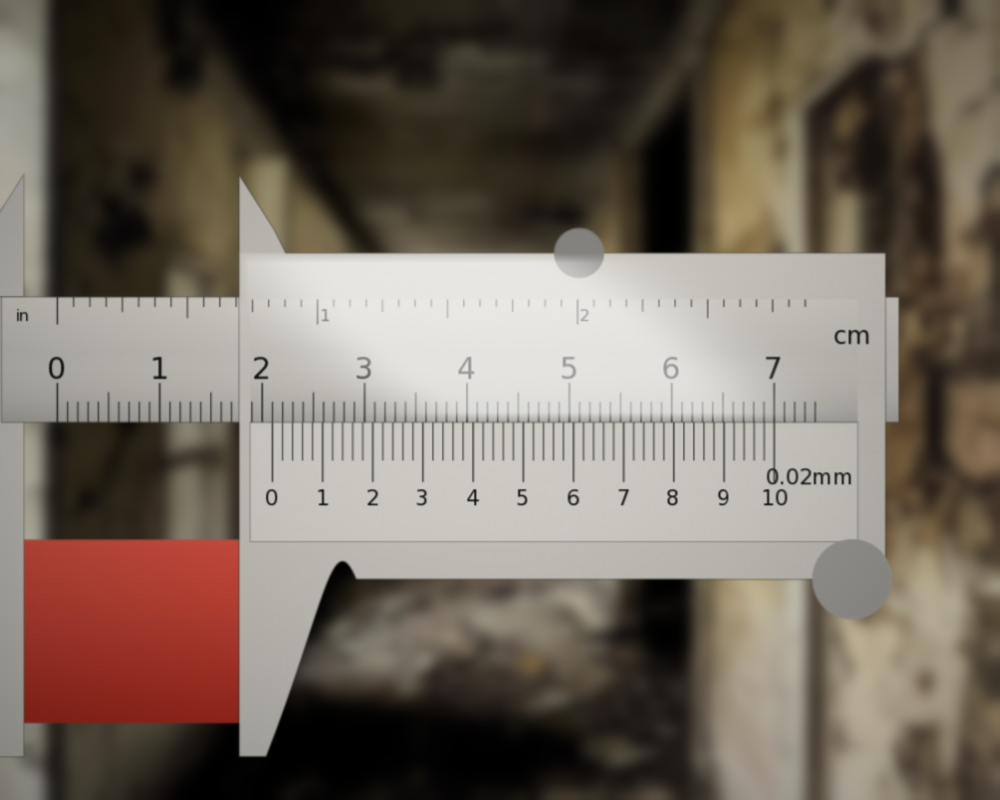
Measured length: 21.0 mm
